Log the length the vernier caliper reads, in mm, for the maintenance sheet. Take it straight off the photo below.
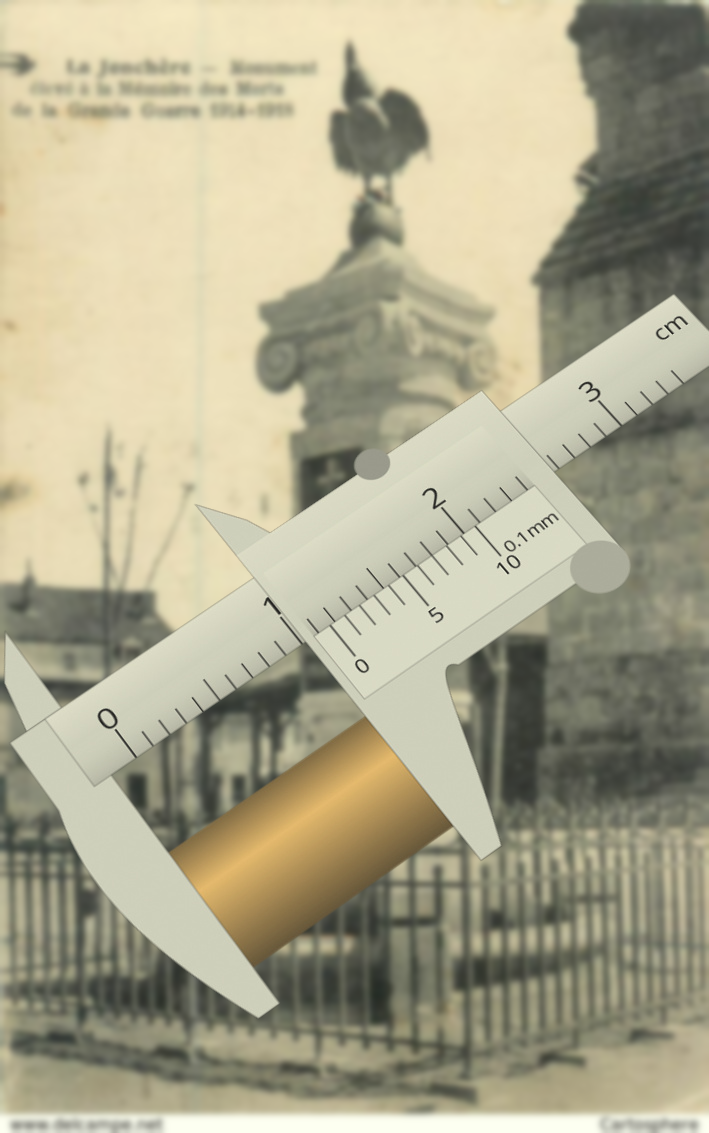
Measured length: 11.7 mm
